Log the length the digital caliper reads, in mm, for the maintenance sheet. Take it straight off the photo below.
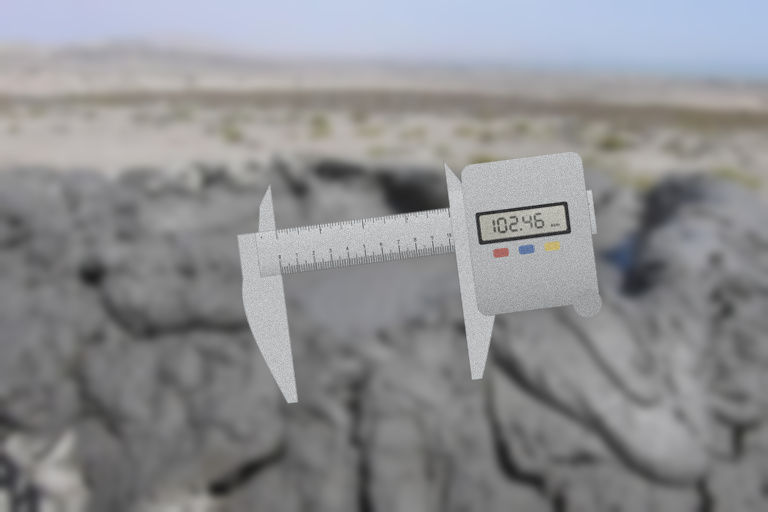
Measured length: 102.46 mm
